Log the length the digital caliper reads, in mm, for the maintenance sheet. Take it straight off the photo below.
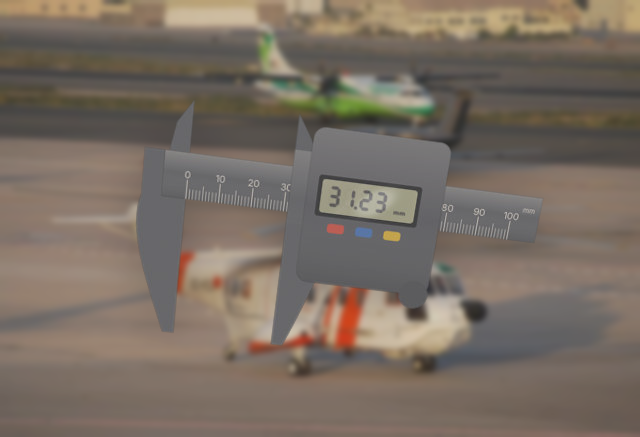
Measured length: 31.23 mm
